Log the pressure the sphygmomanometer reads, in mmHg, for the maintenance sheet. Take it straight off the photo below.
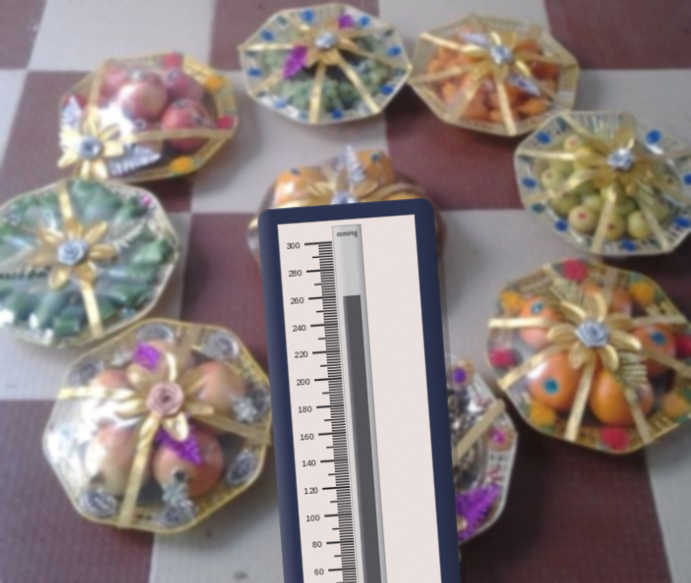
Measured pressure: 260 mmHg
